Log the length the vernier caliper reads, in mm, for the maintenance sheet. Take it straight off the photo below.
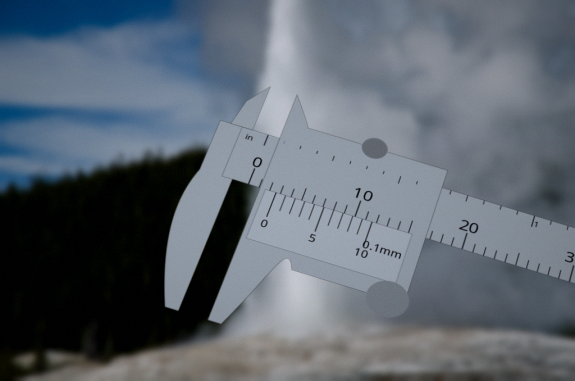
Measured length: 2.6 mm
